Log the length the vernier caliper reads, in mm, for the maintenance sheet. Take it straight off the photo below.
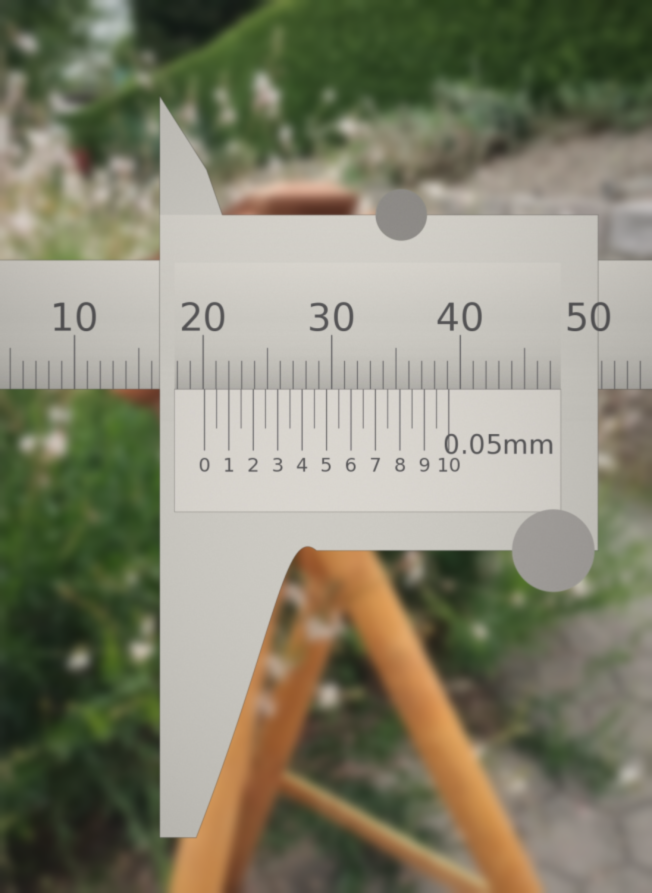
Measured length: 20.1 mm
